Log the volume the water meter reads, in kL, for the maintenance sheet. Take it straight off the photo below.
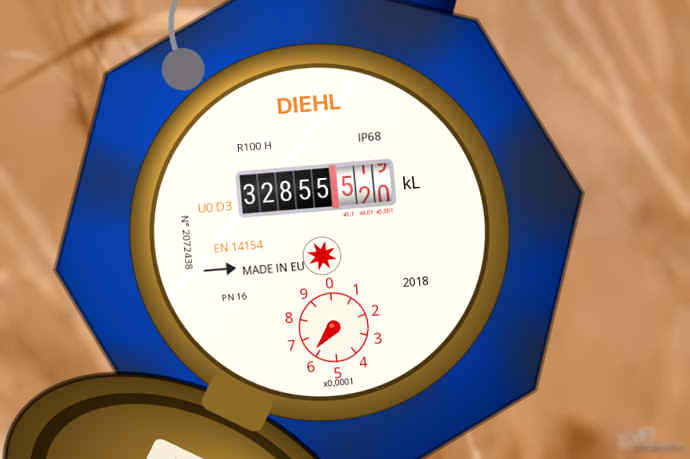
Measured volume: 32855.5196 kL
